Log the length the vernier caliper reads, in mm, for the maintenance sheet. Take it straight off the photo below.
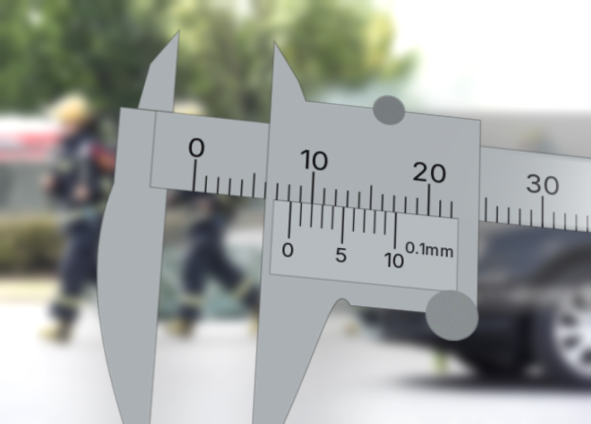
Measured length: 8.2 mm
